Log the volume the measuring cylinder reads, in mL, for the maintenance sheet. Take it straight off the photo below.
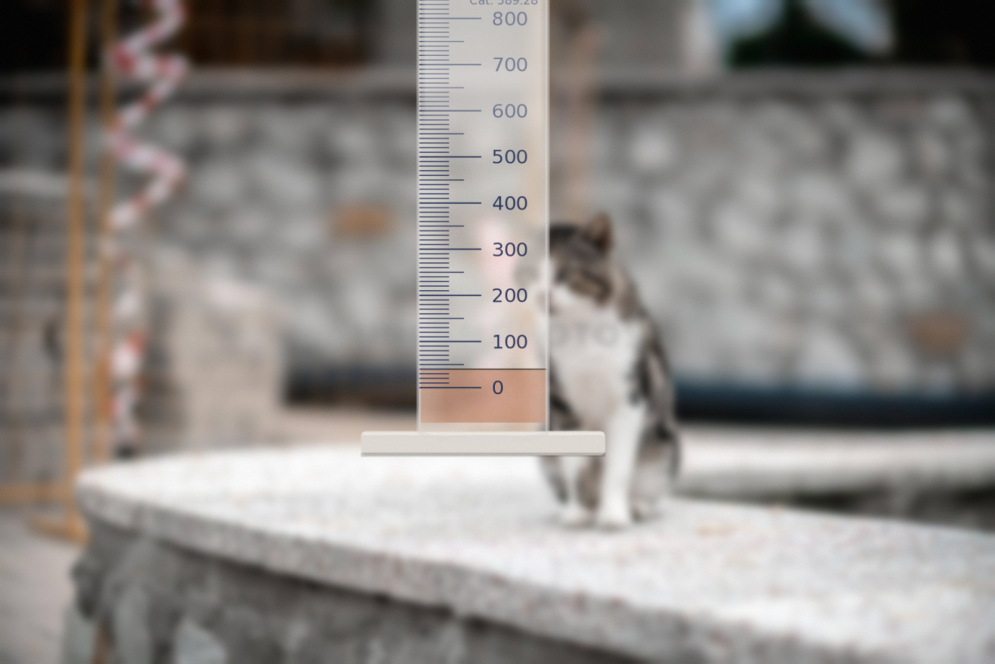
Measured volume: 40 mL
